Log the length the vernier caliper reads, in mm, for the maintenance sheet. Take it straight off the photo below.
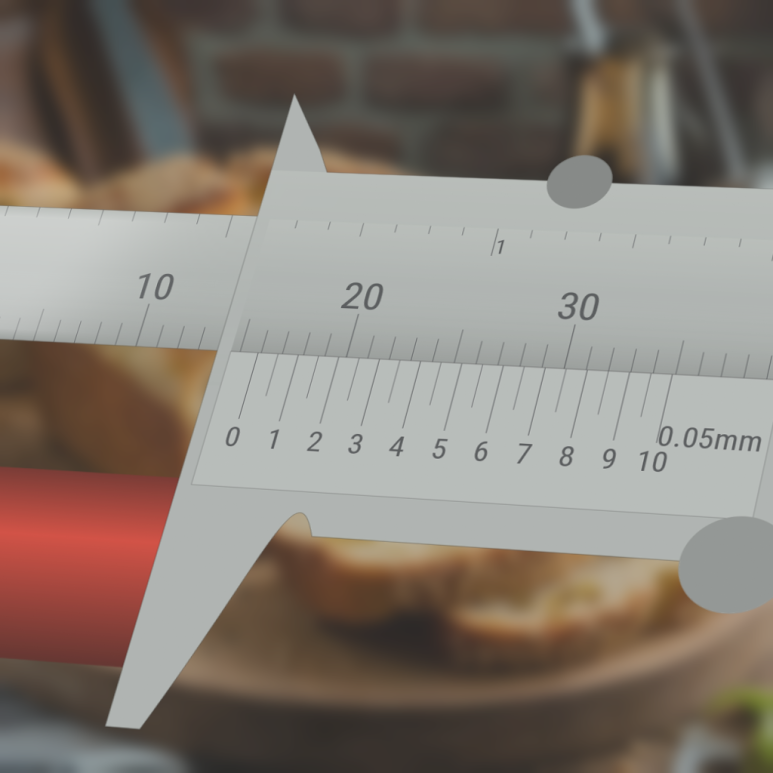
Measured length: 15.85 mm
